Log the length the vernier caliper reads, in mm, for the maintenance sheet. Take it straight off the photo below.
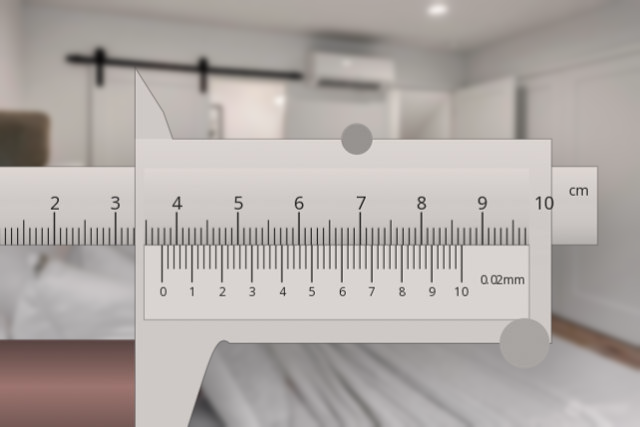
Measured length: 37.6 mm
